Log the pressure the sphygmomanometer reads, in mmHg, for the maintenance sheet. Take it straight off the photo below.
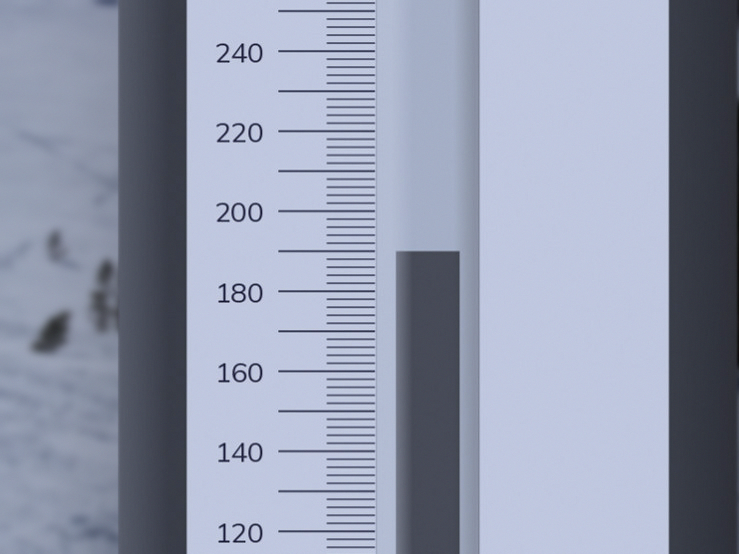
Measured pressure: 190 mmHg
